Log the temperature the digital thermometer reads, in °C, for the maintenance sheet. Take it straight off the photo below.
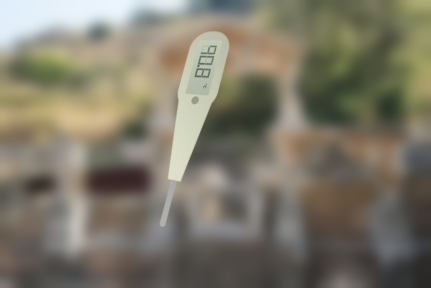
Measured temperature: 90.8 °C
